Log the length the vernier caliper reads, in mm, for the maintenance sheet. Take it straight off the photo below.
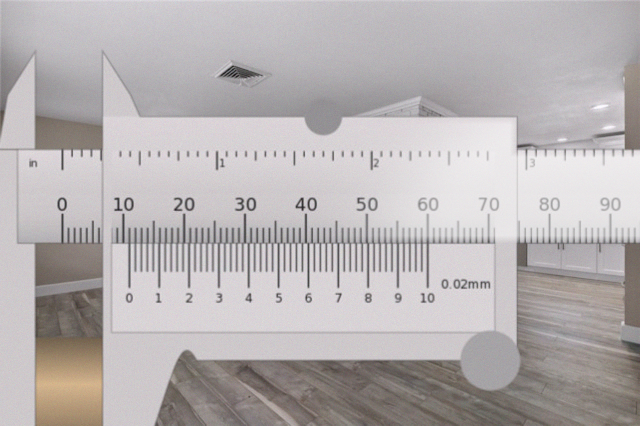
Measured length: 11.0 mm
